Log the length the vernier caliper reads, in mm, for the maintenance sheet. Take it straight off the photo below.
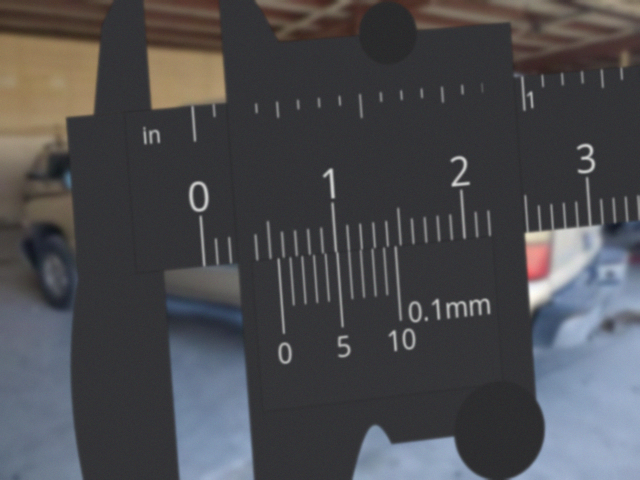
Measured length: 5.6 mm
